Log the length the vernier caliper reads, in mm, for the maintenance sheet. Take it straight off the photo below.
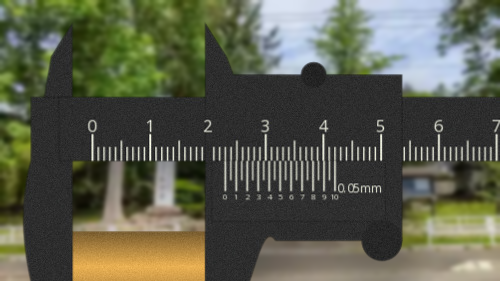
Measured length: 23.0 mm
